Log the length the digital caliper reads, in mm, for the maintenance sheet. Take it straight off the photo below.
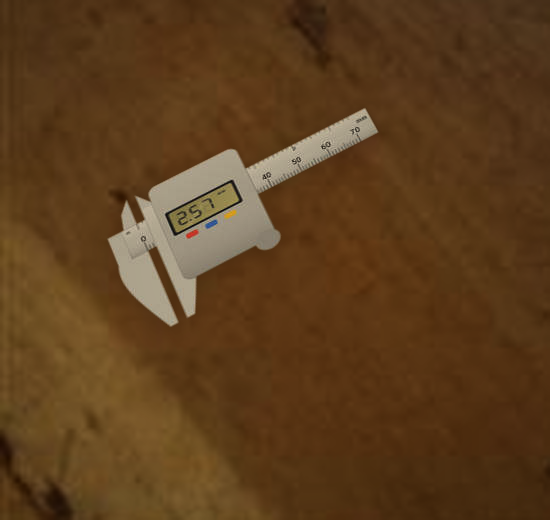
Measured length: 2.57 mm
